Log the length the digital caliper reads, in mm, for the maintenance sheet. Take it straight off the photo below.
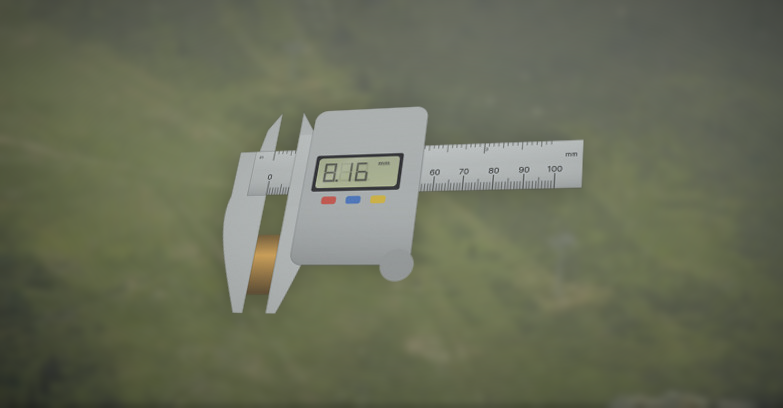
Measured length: 8.16 mm
